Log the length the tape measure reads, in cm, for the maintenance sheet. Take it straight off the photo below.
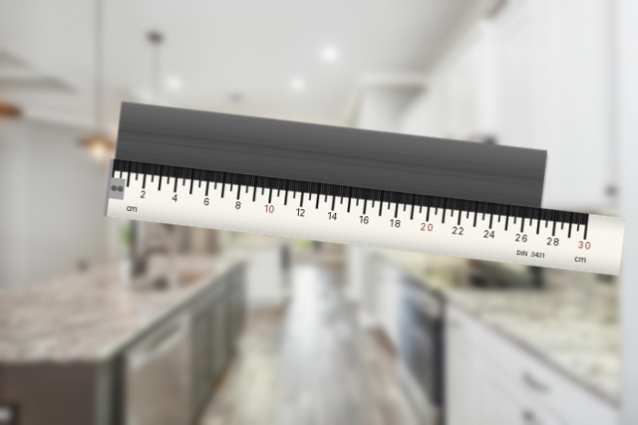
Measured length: 27 cm
